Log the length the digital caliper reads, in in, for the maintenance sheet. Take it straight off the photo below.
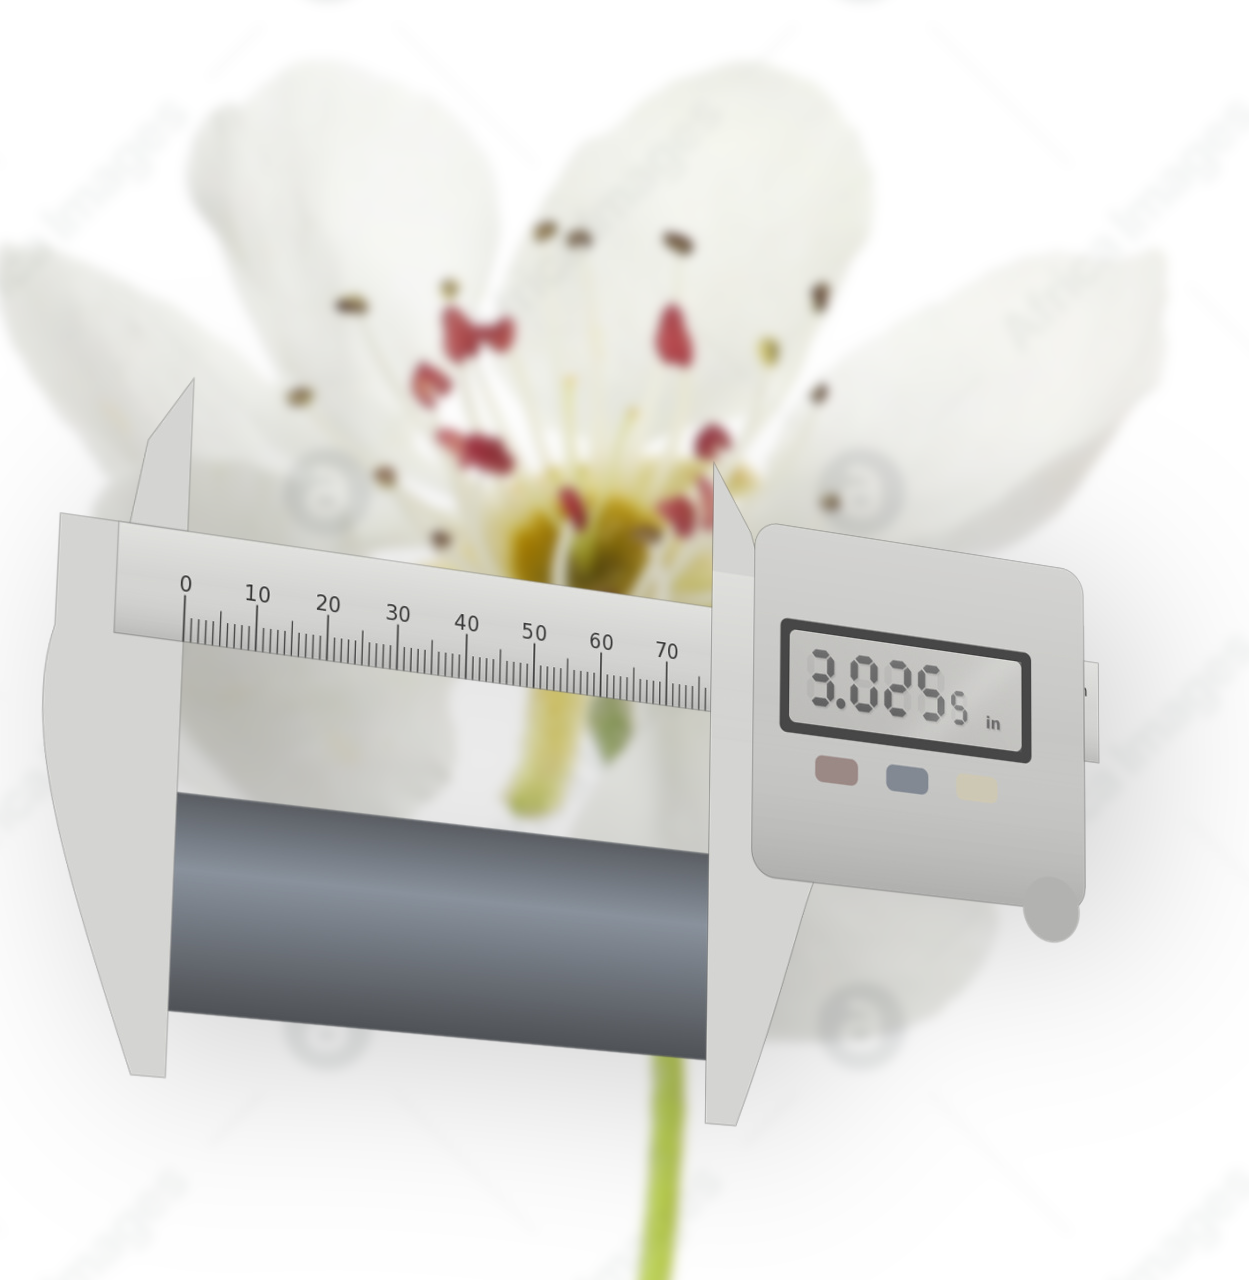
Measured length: 3.0255 in
